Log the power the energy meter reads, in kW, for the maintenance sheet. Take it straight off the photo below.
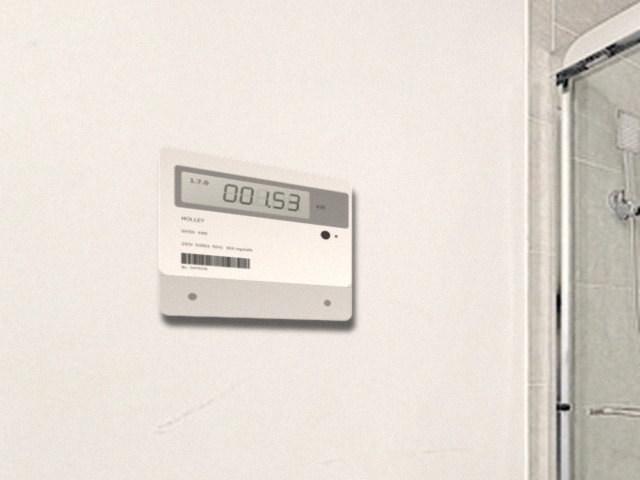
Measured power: 1.53 kW
